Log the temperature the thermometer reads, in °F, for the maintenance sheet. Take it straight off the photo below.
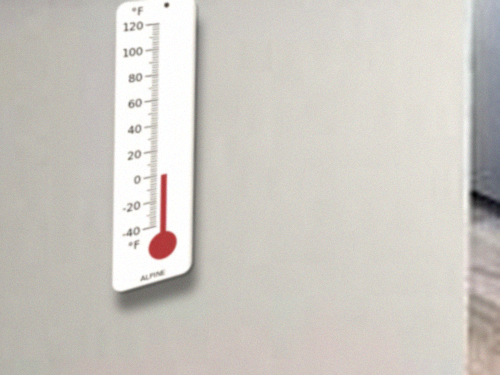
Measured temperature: 0 °F
